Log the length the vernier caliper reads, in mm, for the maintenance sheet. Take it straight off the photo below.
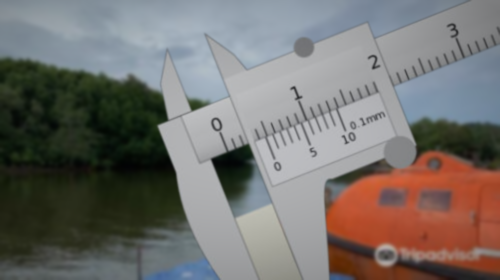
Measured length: 4.8 mm
